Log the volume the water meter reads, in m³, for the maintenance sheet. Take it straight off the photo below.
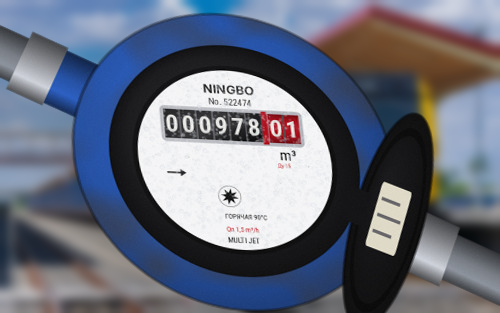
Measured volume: 978.01 m³
